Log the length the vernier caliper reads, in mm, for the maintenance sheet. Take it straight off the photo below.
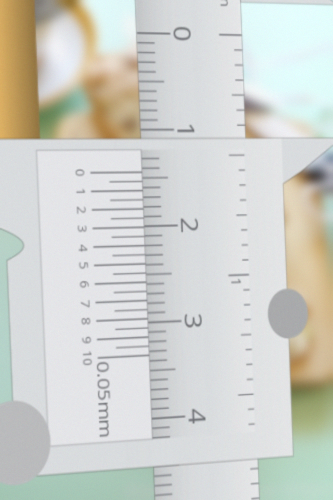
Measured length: 14.4 mm
